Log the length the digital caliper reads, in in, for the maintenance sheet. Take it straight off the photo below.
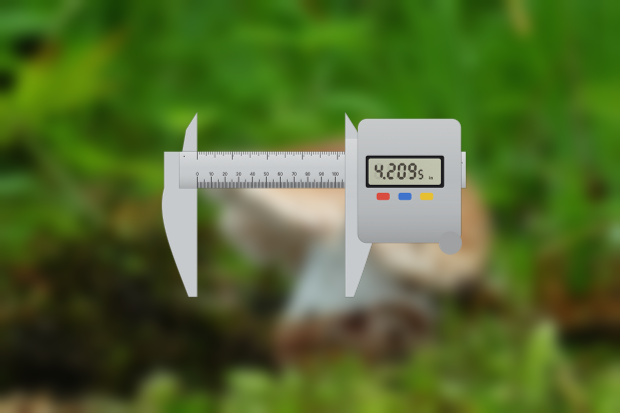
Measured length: 4.2095 in
